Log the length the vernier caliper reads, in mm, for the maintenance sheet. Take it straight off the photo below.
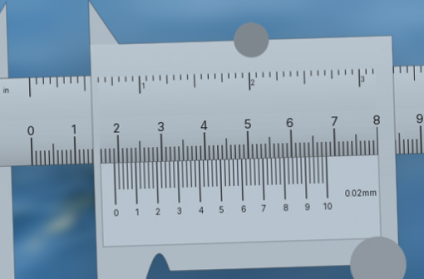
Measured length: 19.0 mm
